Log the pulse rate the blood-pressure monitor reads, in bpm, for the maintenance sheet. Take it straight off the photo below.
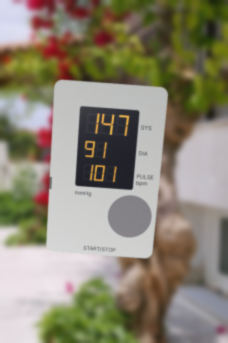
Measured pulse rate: 101 bpm
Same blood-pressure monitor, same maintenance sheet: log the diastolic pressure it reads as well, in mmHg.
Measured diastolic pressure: 91 mmHg
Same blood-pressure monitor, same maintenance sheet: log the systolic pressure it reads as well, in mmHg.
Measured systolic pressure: 147 mmHg
